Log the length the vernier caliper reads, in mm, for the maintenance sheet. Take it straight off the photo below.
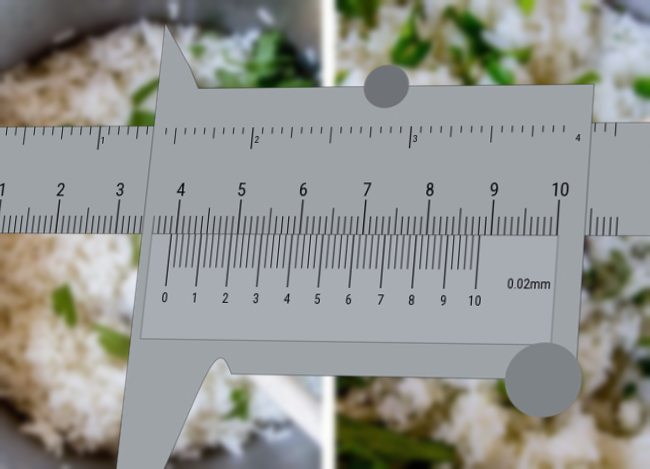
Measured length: 39.2 mm
